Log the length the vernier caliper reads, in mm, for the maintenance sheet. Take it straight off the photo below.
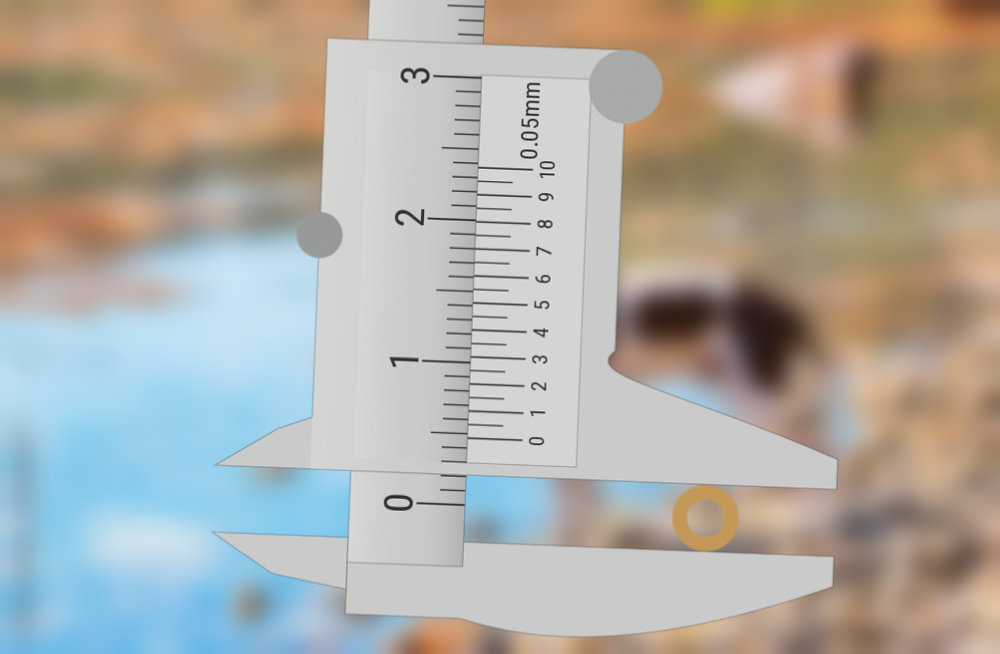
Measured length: 4.7 mm
